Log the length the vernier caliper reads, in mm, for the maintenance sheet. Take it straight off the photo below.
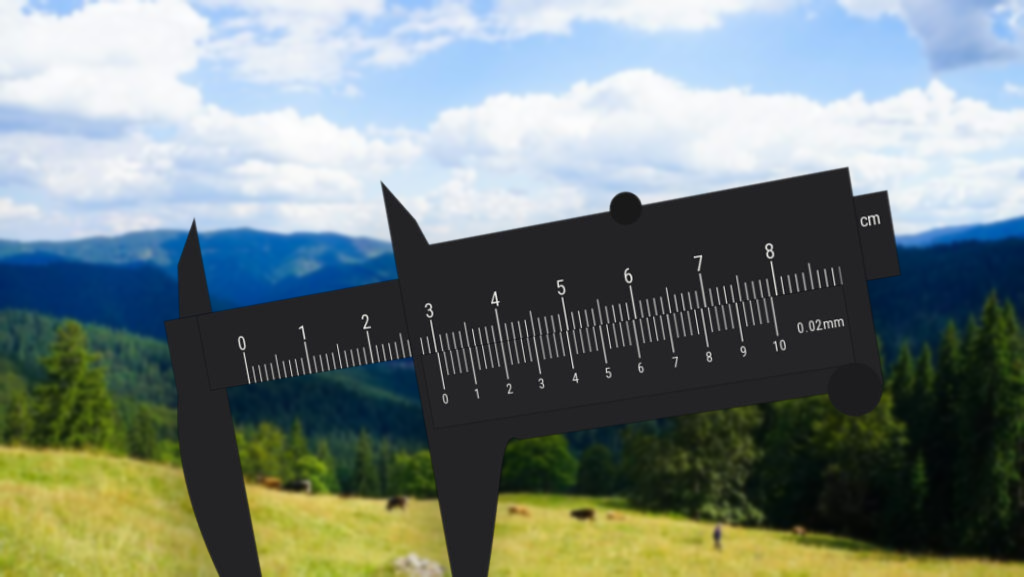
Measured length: 30.2 mm
